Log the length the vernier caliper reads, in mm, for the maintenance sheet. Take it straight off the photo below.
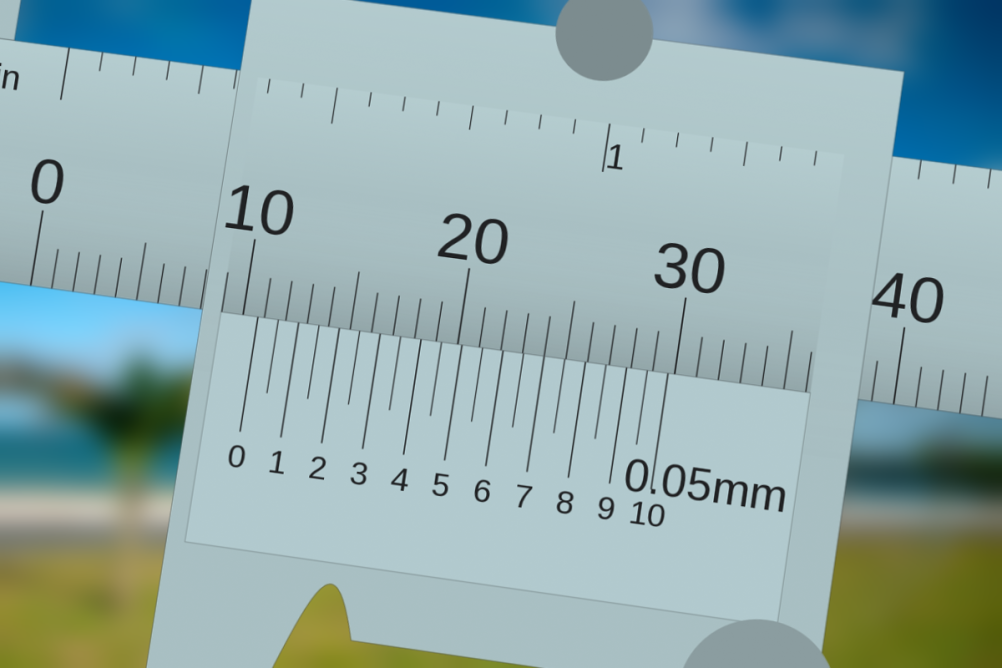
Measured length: 10.70 mm
